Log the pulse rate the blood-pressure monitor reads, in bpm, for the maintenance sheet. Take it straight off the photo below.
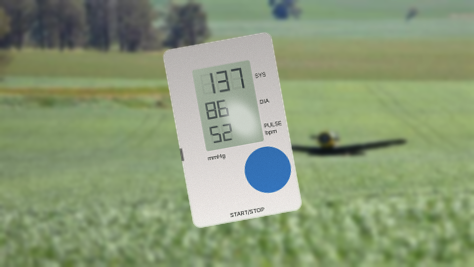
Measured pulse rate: 52 bpm
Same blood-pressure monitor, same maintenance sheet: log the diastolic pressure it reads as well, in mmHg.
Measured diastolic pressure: 86 mmHg
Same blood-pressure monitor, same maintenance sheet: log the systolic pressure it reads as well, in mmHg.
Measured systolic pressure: 137 mmHg
